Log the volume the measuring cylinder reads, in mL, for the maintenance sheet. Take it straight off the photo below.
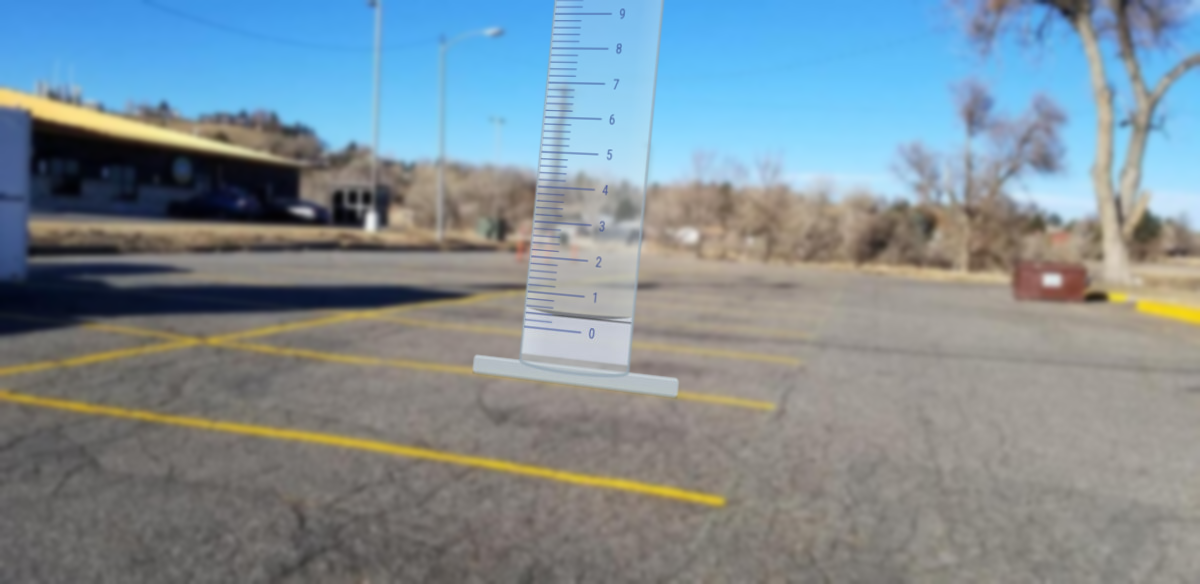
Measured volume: 0.4 mL
